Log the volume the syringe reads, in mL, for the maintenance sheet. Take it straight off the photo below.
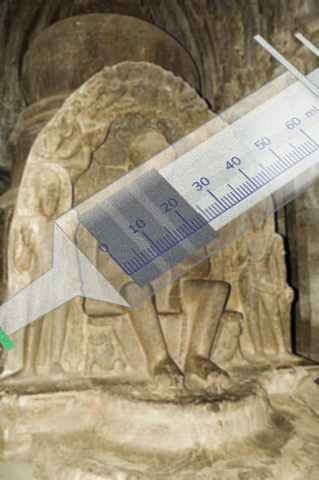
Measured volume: 0 mL
